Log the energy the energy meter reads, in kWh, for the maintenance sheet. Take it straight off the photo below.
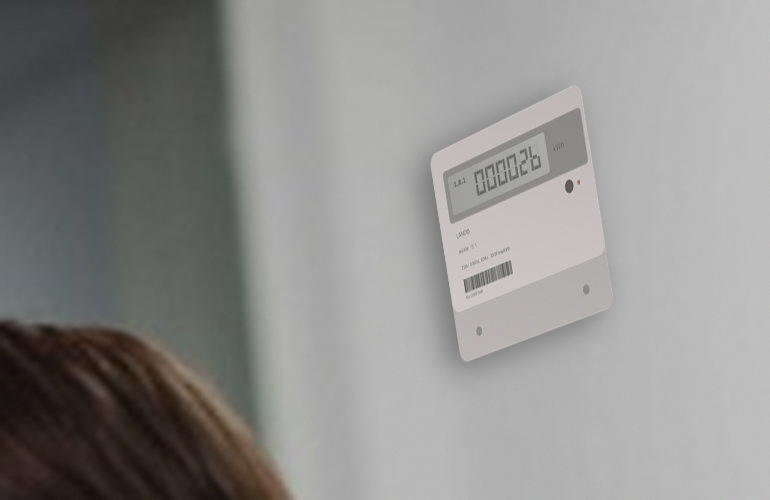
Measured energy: 26 kWh
